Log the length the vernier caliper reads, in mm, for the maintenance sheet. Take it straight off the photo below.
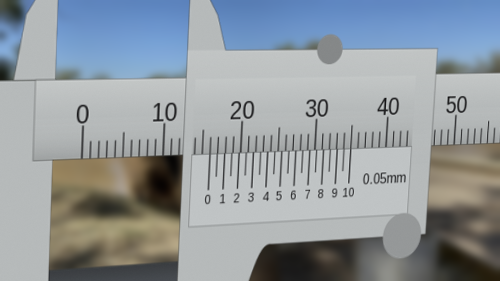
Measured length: 16.0 mm
